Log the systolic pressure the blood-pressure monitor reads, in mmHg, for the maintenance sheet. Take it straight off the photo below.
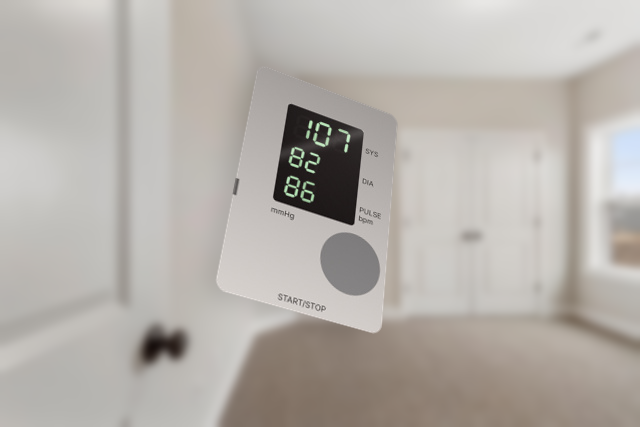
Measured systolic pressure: 107 mmHg
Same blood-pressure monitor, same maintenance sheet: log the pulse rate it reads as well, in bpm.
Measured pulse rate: 86 bpm
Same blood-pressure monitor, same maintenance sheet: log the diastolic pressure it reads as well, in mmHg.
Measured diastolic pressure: 82 mmHg
